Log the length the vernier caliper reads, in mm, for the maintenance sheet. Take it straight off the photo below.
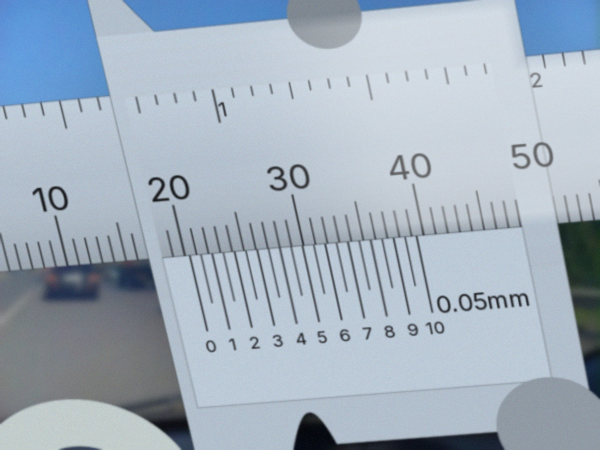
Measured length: 20.4 mm
